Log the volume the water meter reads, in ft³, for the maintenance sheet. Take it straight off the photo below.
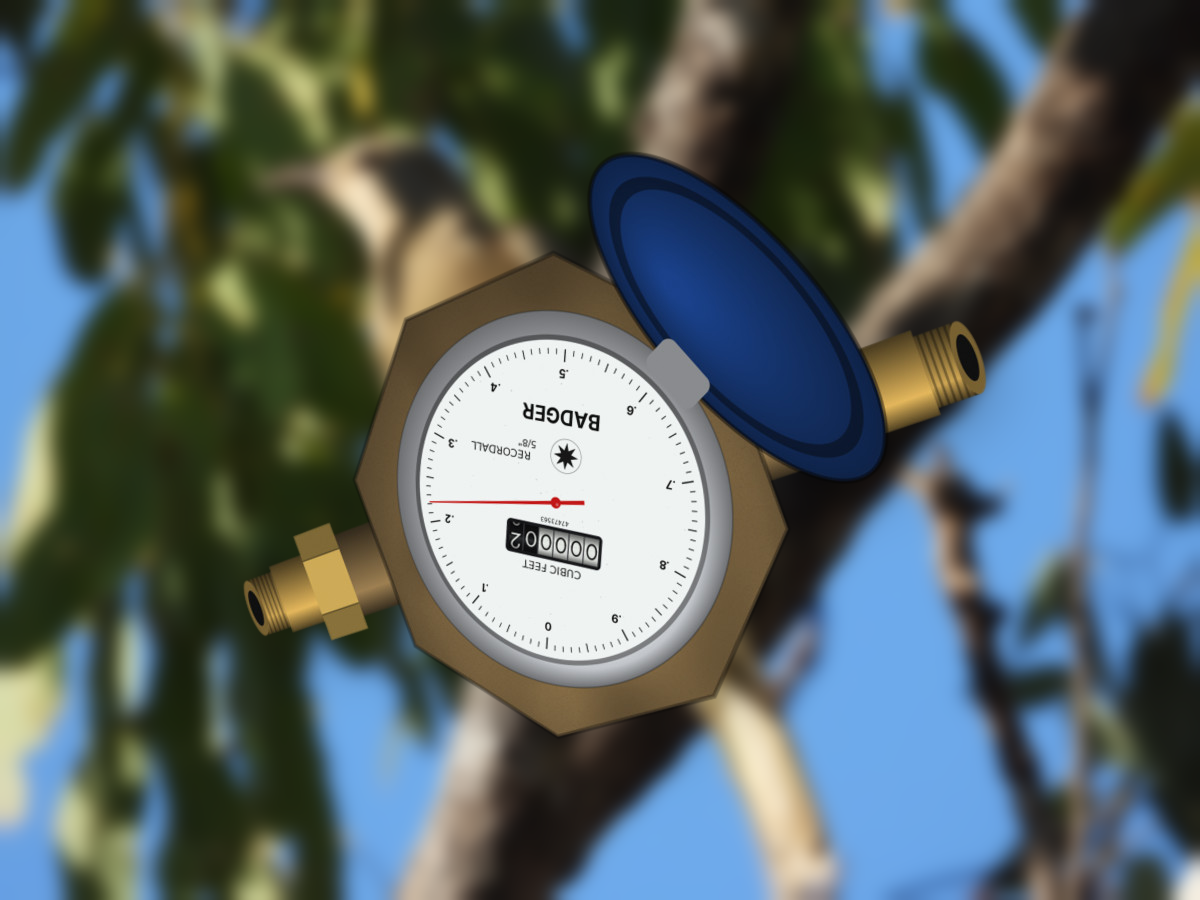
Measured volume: 2.22 ft³
